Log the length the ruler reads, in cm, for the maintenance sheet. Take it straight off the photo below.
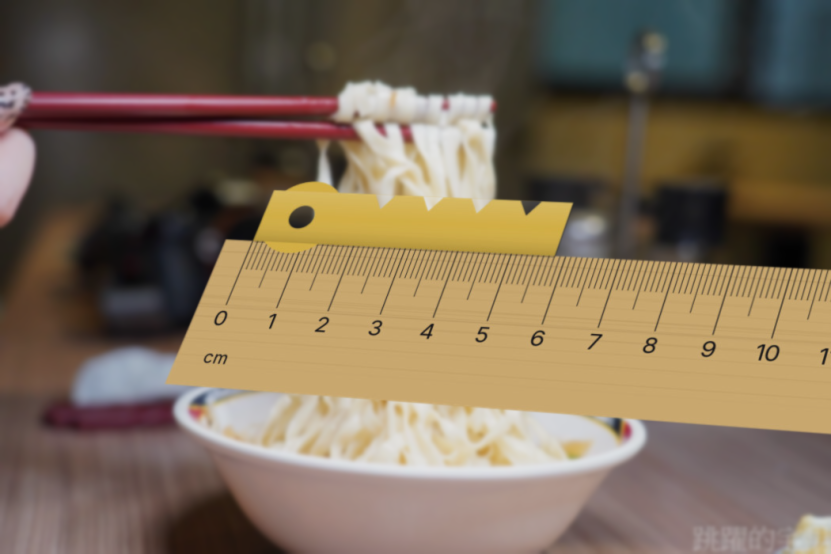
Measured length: 5.8 cm
